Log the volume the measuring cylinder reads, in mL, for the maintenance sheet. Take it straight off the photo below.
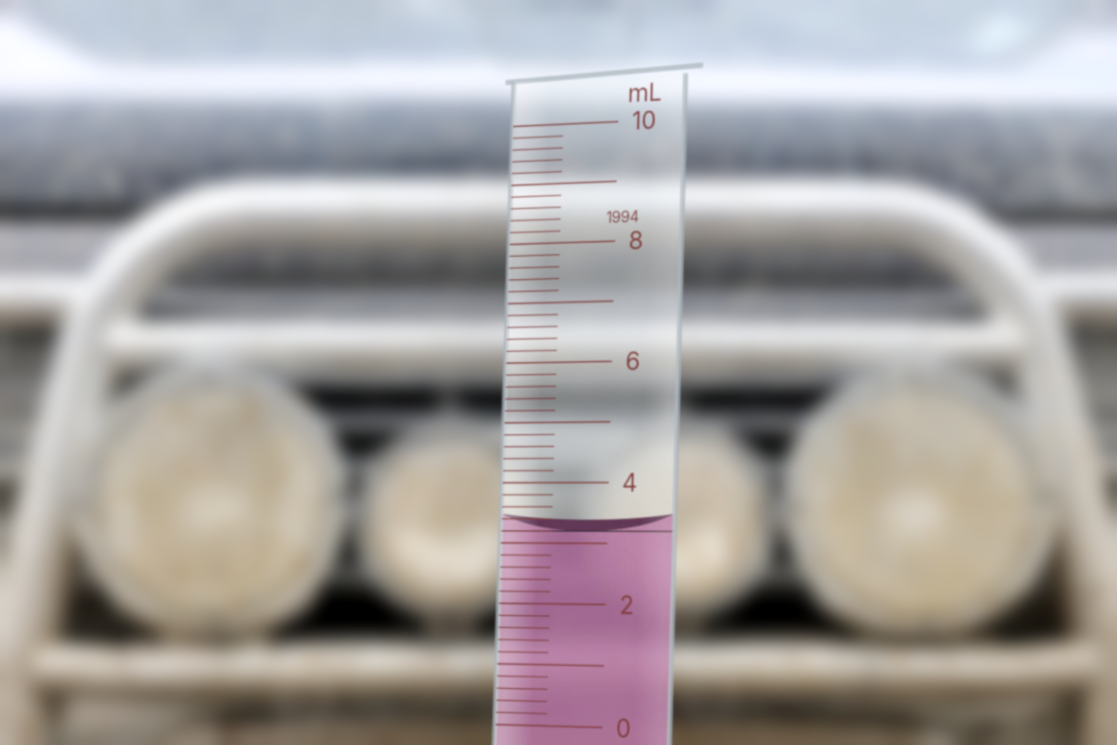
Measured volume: 3.2 mL
